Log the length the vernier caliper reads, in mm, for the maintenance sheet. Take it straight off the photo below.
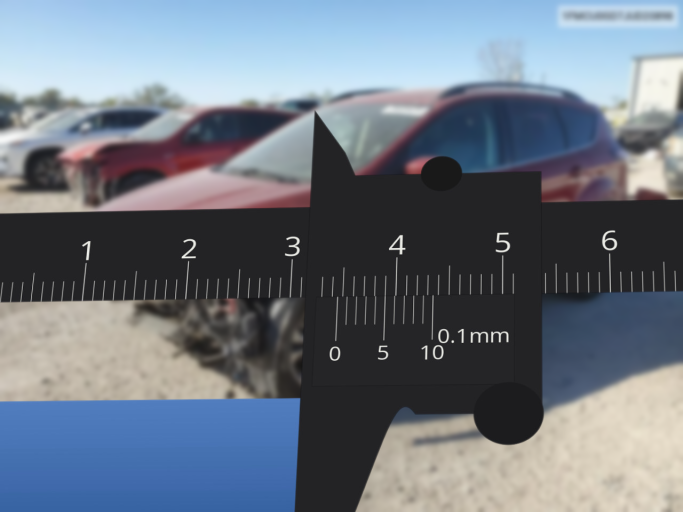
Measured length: 34.5 mm
